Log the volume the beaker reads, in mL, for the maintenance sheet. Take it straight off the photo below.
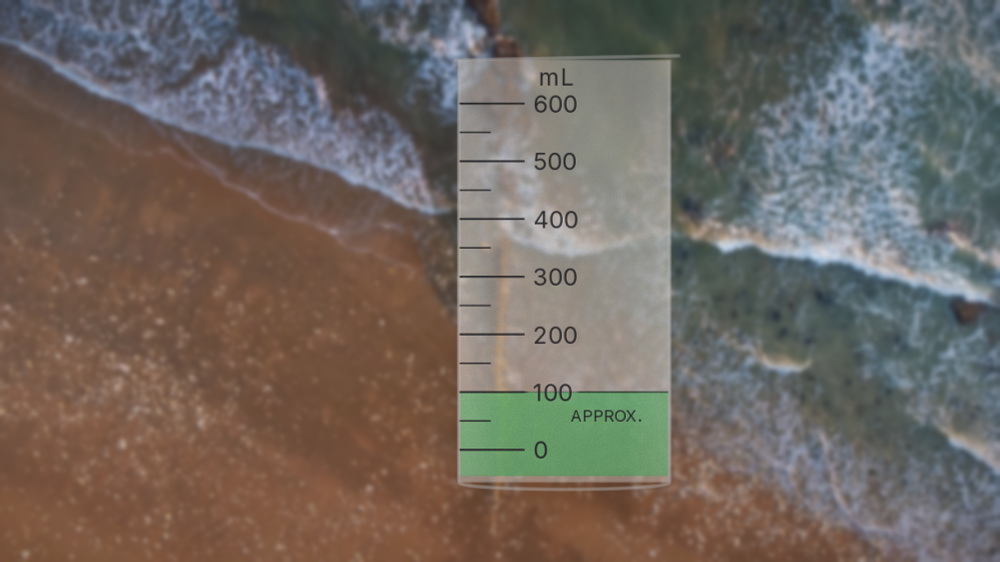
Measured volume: 100 mL
